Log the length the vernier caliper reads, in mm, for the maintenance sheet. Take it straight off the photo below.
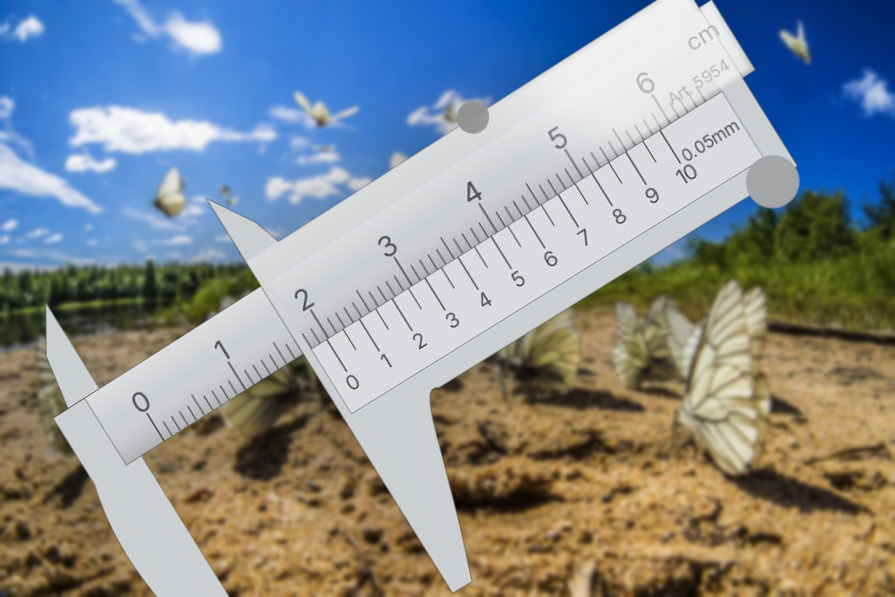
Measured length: 19.8 mm
